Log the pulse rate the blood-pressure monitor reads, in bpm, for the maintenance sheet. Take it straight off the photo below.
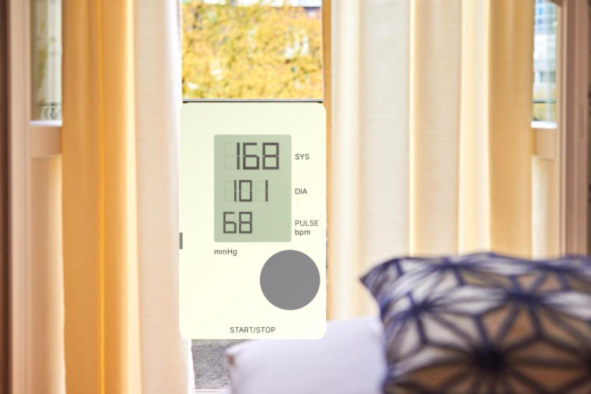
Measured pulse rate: 68 bpm
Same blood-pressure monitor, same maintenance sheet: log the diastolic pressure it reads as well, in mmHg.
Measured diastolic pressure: 101 mmHg
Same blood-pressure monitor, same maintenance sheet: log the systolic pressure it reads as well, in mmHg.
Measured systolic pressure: 168 mmHg
